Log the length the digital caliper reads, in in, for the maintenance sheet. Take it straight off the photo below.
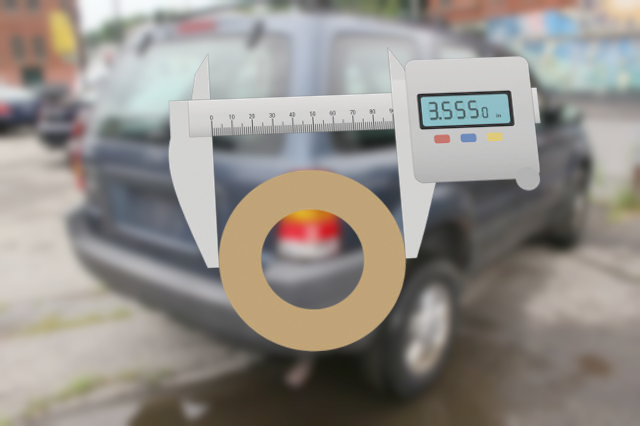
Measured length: 3.5550 in
